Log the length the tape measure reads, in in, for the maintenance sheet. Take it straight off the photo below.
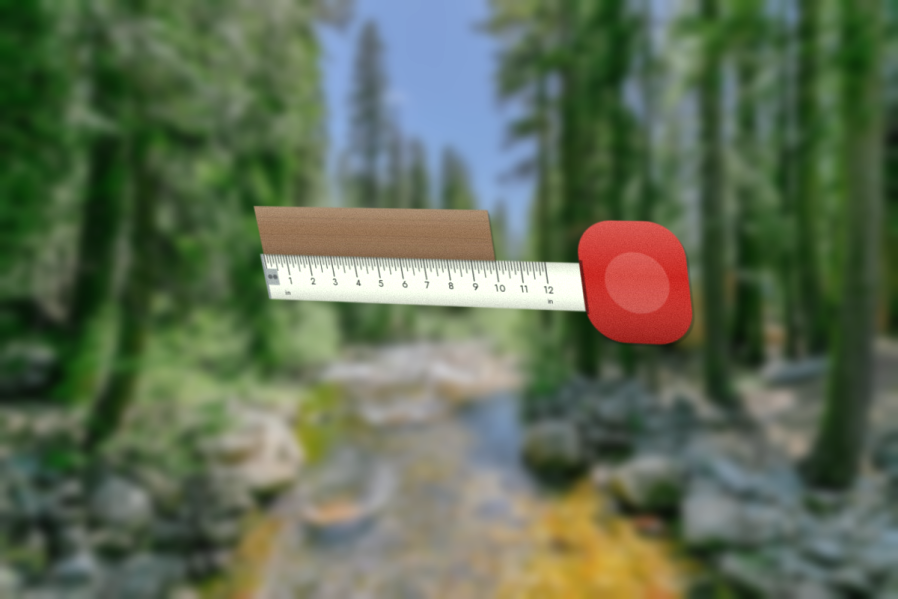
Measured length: 10 in
